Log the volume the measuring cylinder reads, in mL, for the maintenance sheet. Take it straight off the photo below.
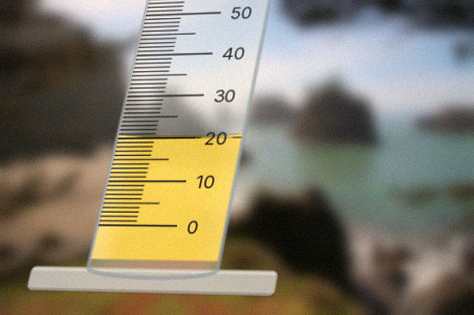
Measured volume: 20 mL
